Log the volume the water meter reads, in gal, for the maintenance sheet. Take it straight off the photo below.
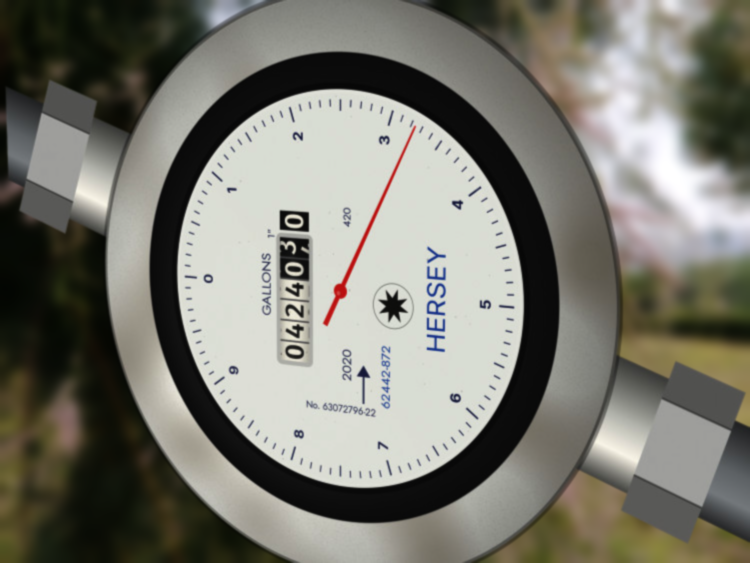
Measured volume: 424033.2 gal
